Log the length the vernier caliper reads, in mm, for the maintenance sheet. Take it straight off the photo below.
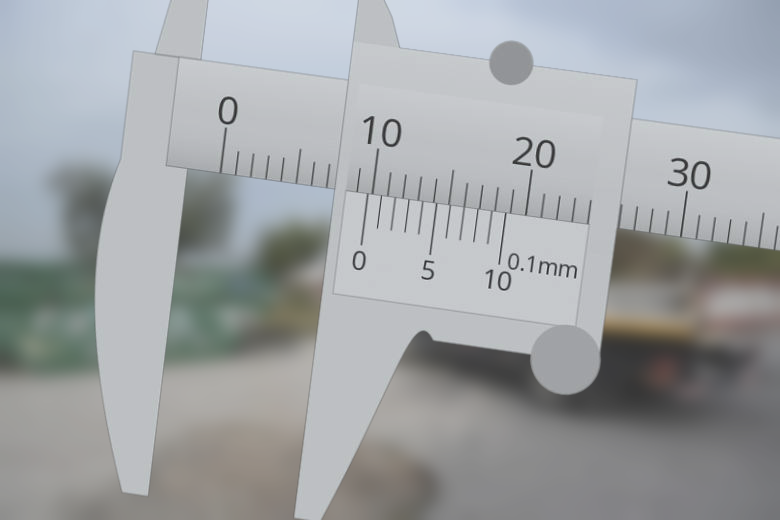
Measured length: 9.7 mm
